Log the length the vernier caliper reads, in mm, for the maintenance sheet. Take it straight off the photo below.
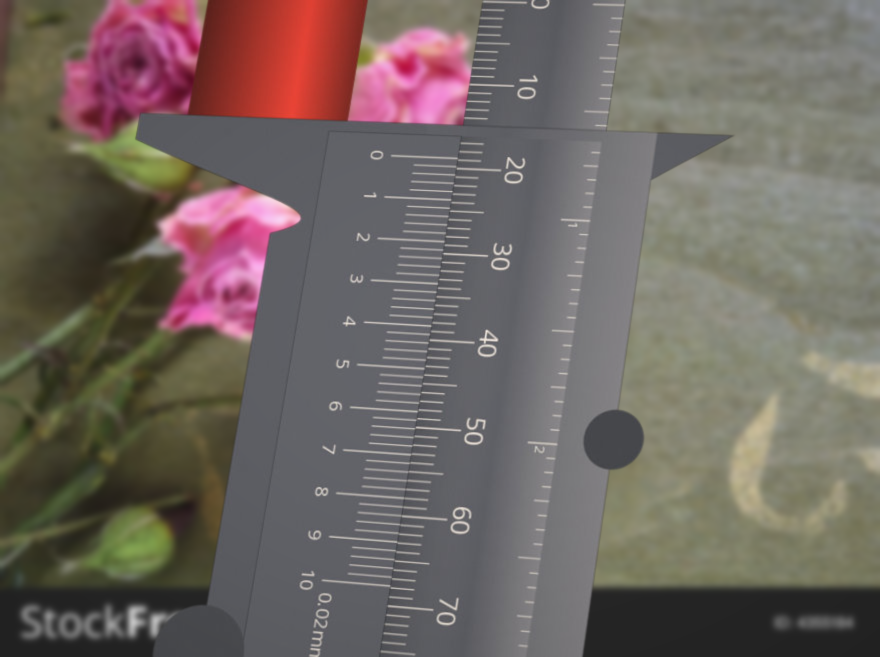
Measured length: 18.8 mm
